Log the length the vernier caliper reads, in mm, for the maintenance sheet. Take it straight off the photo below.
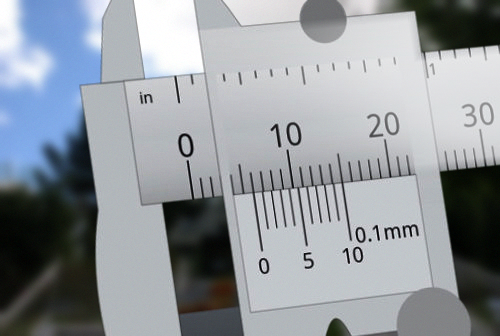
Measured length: 6.0 mm
